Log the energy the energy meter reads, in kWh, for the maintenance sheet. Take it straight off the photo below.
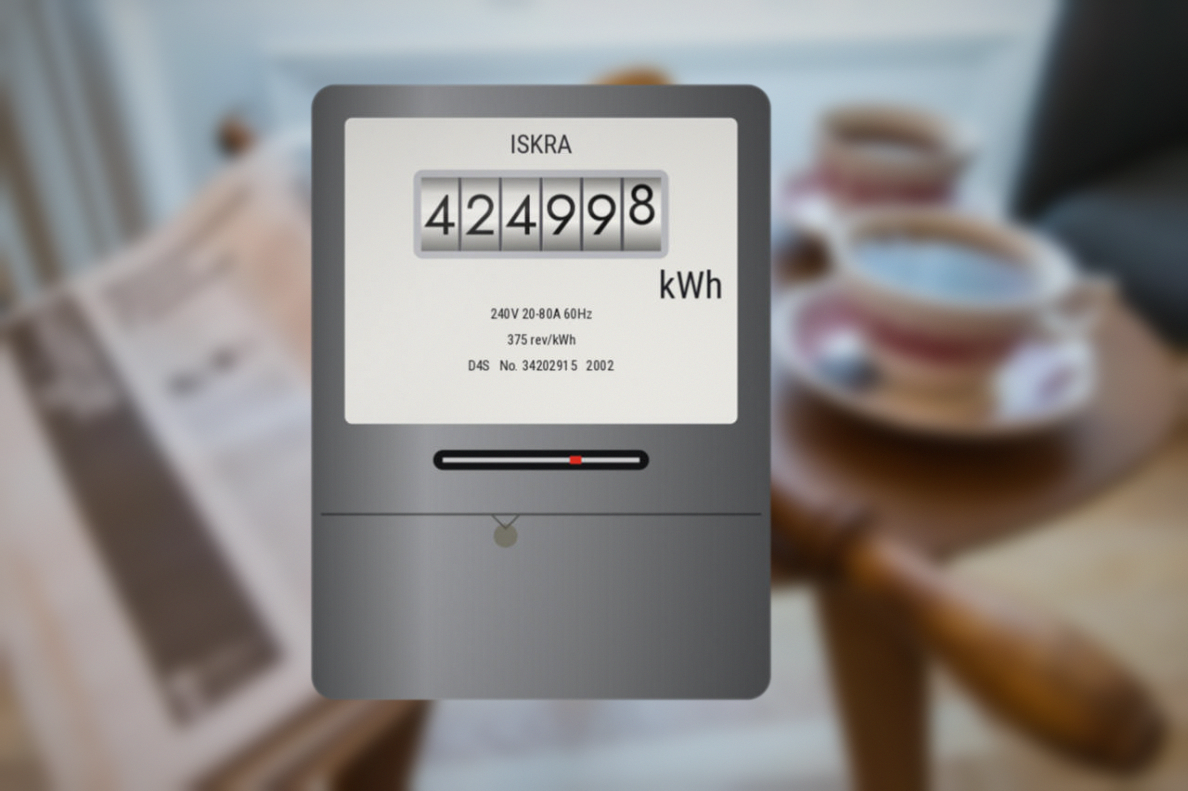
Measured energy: 424998 kWh
